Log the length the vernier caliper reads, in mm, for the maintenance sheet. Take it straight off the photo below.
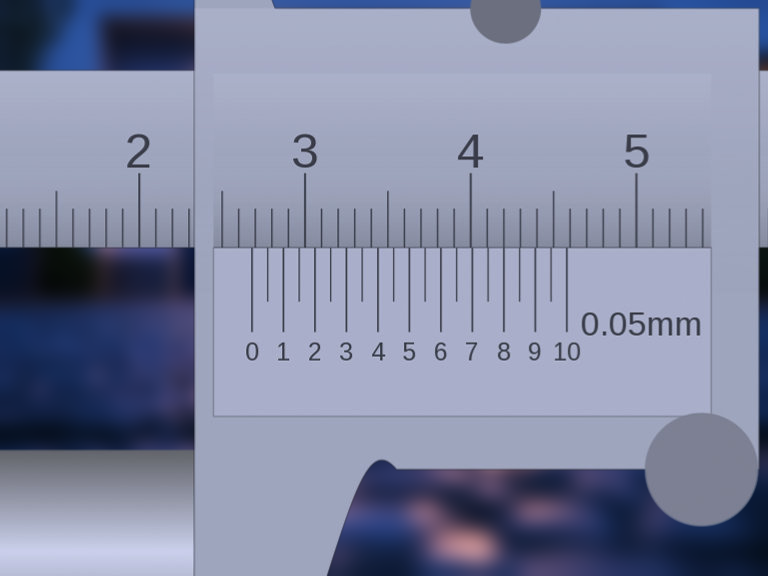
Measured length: 26.8 mm
